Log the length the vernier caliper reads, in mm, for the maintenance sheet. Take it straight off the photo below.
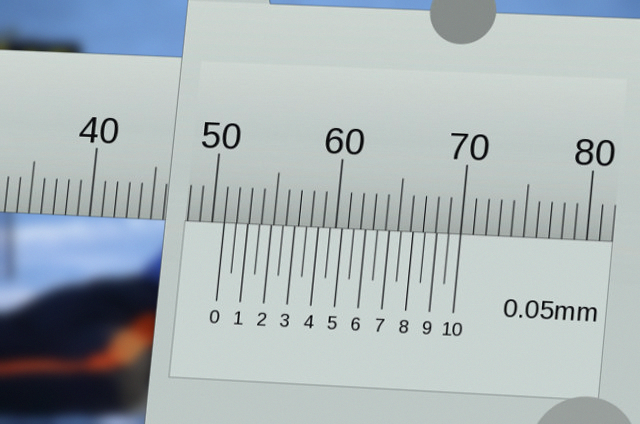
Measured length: 51.0 mm
